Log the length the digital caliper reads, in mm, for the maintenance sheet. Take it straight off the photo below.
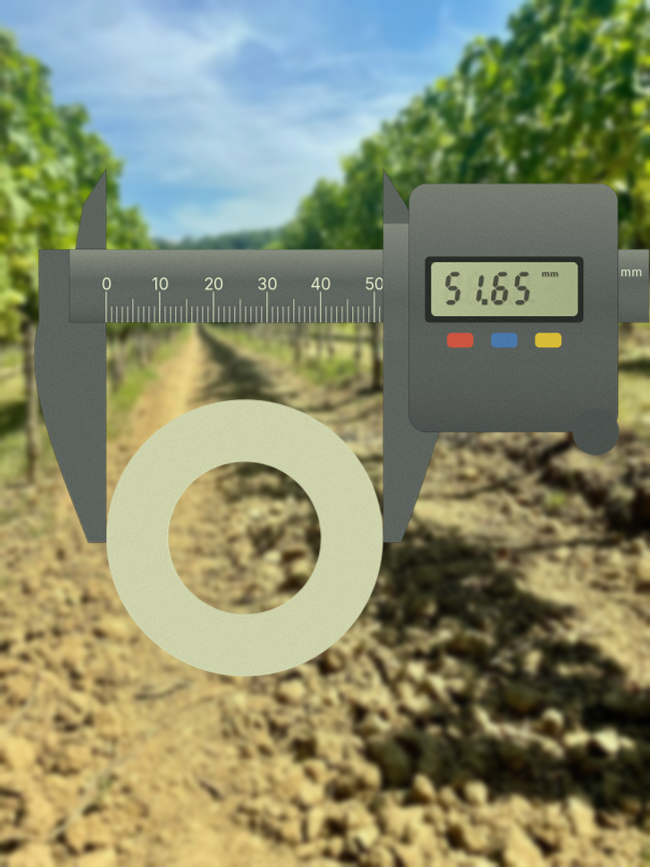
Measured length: 51.65 mm
